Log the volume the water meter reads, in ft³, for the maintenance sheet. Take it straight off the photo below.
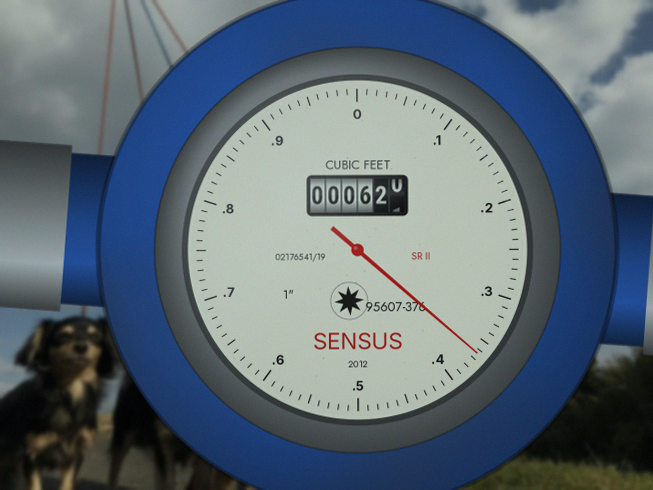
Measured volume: 620.36 ft³
